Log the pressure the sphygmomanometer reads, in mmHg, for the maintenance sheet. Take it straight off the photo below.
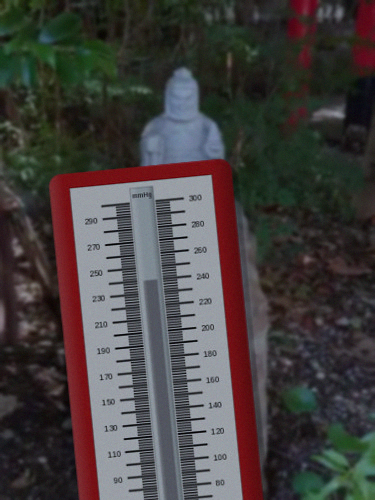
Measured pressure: 240 mmHg
